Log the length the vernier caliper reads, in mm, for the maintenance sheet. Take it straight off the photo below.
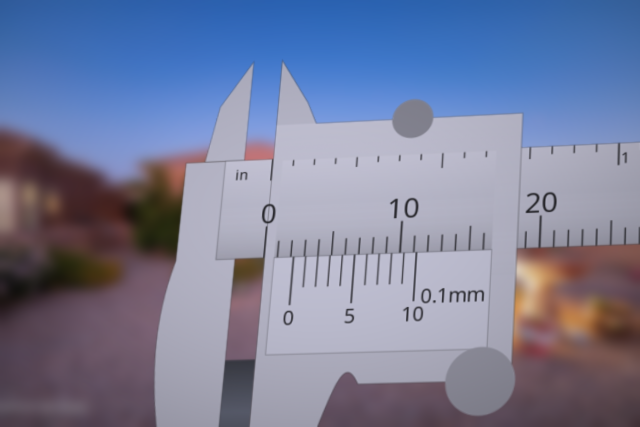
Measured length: 2.2 mm
